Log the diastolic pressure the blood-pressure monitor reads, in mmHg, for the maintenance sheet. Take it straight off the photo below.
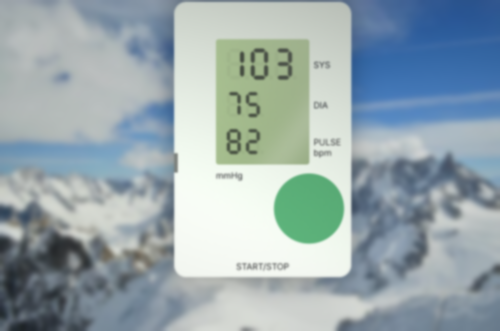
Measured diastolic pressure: 75 mmHg
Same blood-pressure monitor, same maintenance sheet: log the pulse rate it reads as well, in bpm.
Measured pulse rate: 82 bpm
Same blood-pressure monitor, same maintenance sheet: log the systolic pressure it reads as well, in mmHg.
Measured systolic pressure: 103 mmHg
